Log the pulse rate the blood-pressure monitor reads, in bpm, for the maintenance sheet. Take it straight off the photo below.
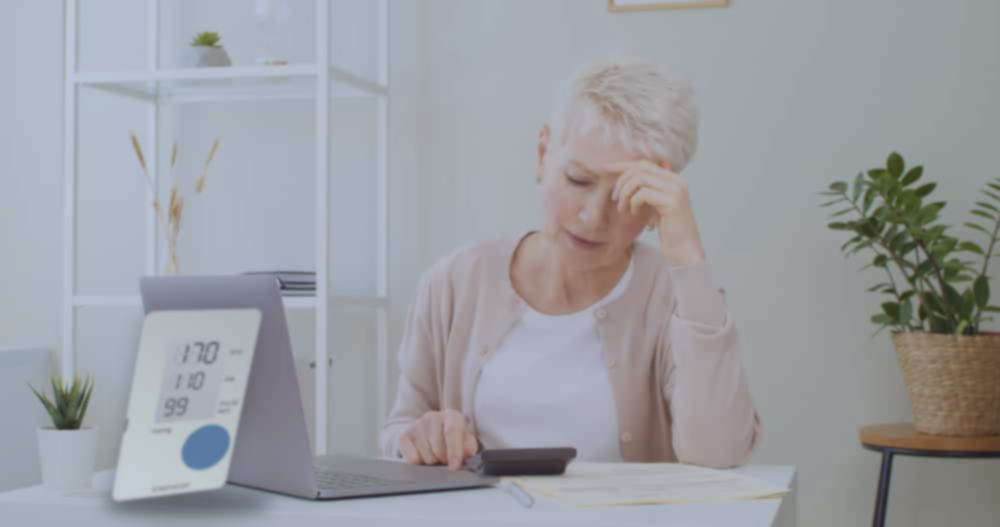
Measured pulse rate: 99 bpm
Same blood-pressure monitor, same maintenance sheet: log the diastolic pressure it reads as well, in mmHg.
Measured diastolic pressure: 110 mmHg
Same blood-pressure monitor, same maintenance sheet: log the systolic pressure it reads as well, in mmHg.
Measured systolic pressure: 170 mmHg
